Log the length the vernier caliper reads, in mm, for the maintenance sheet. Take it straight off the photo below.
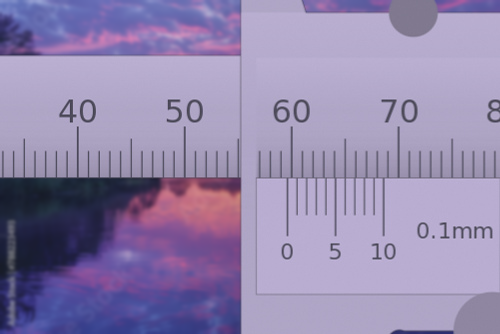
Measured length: 59.6 mm
